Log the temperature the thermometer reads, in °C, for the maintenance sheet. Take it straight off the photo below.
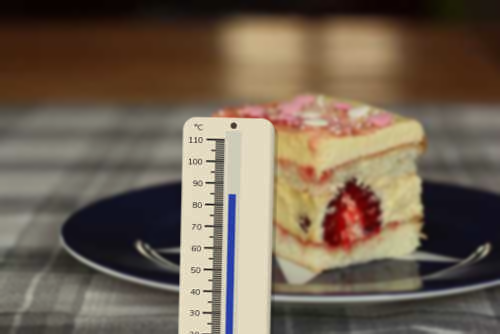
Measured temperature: 85 °C
